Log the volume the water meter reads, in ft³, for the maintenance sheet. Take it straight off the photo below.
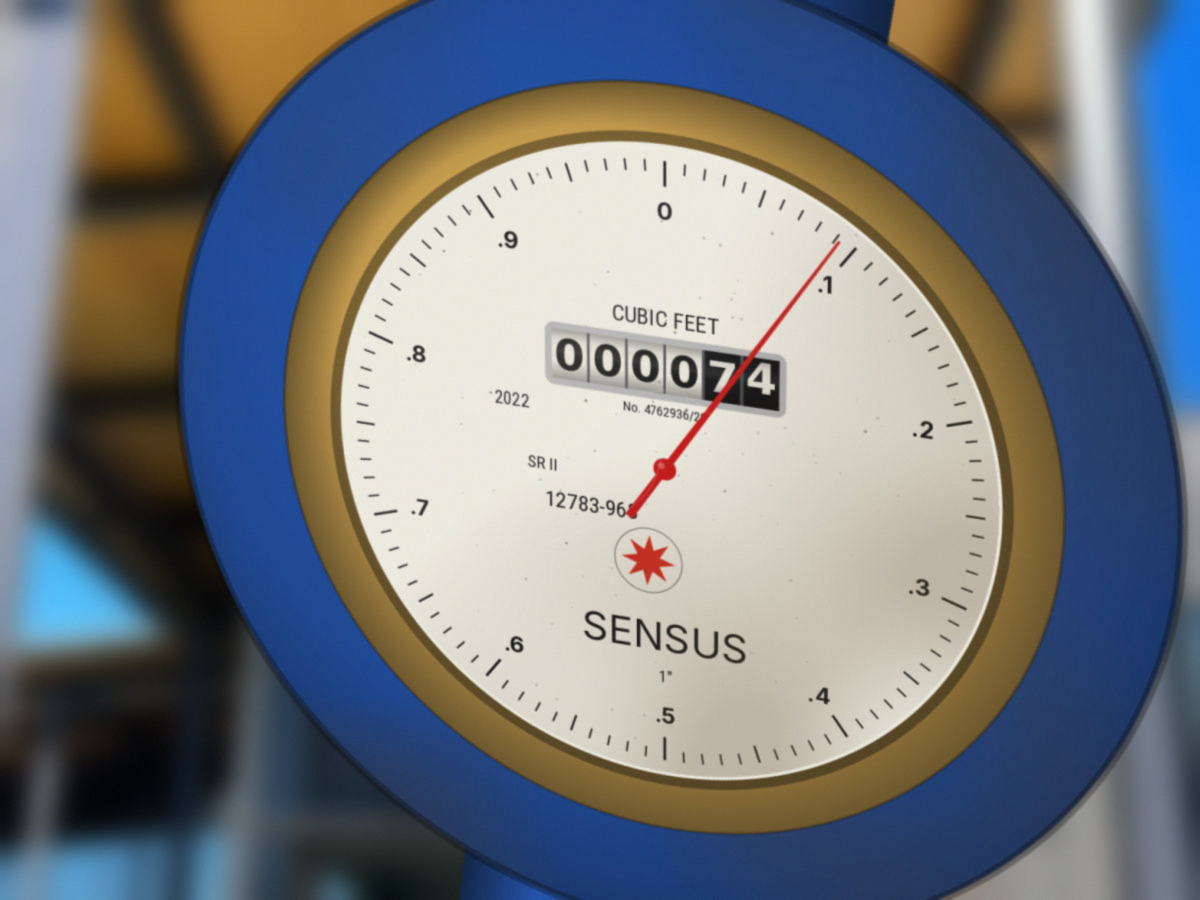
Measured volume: 74.09 ft³
